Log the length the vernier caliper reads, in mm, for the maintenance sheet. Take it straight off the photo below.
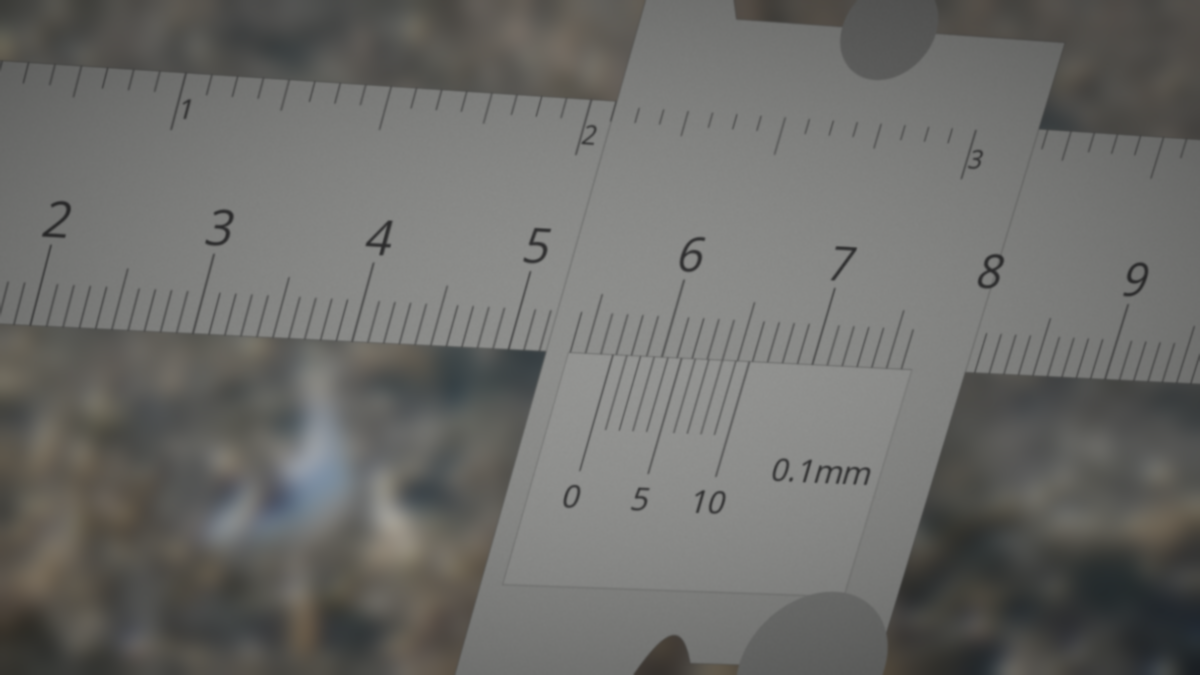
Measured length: 56.8 mm
